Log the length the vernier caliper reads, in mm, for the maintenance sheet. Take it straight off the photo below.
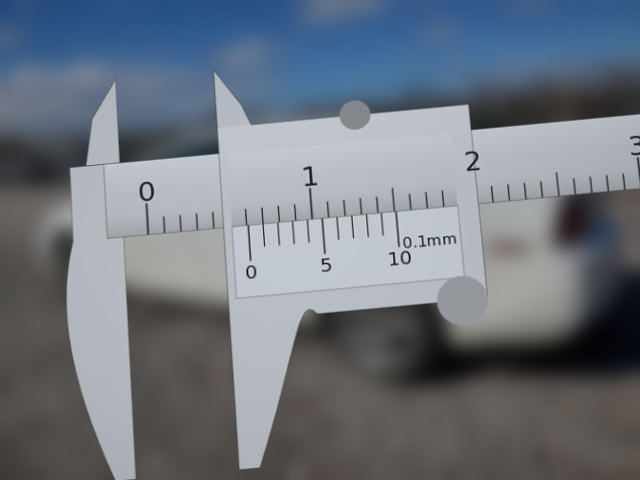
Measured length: 6.1 mm
